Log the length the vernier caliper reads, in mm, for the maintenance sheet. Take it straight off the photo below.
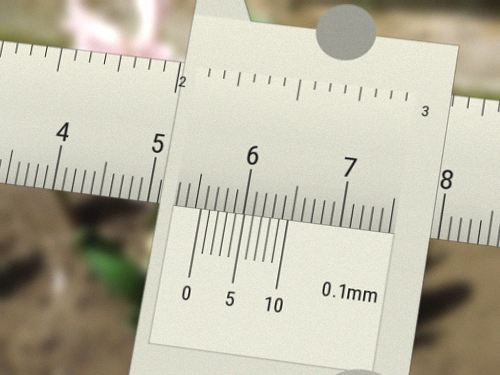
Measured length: 55.6 mm
